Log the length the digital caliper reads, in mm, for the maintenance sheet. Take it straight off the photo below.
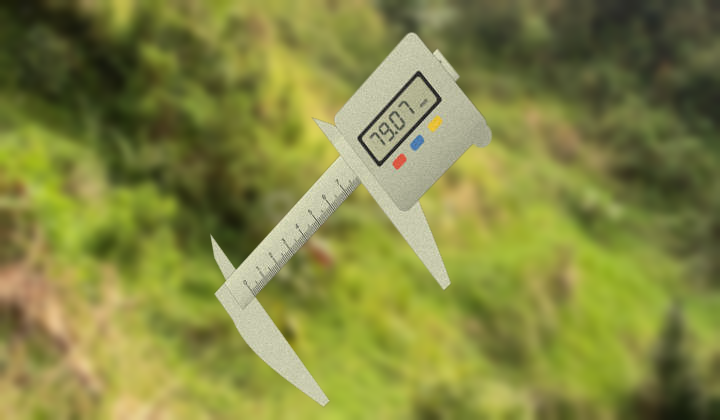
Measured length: 79.07 mm
